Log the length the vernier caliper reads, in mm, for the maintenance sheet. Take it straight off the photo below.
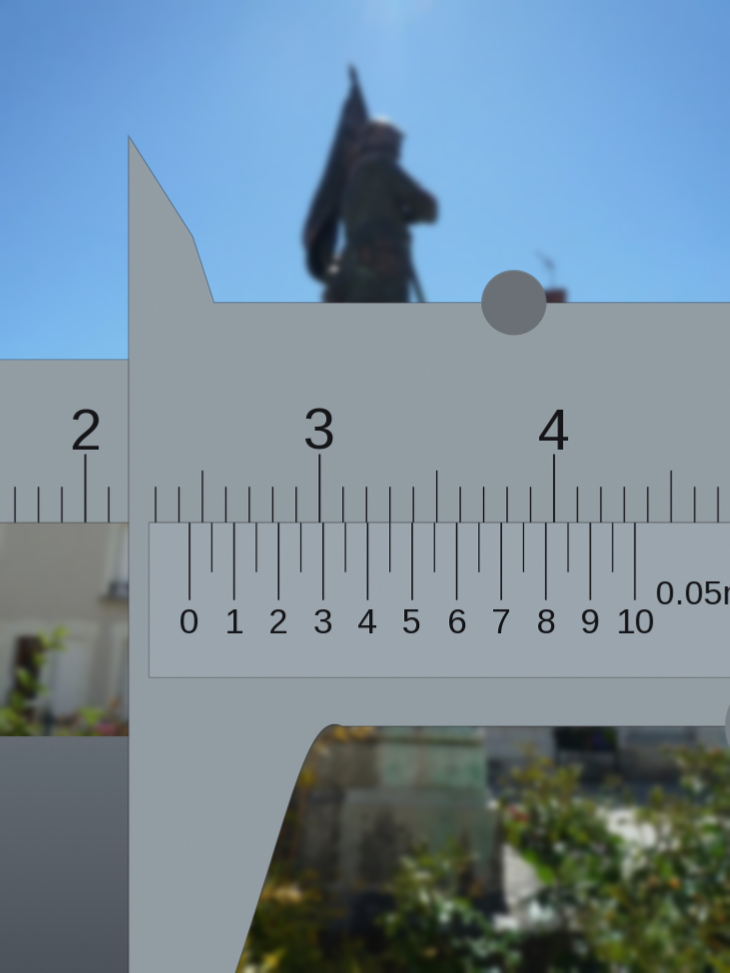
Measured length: 24.45 mm
